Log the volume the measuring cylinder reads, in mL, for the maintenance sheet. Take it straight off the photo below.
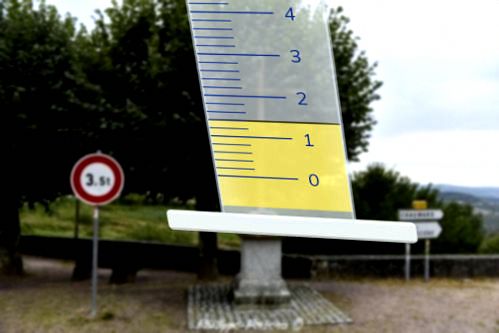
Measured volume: 1.4 mL
